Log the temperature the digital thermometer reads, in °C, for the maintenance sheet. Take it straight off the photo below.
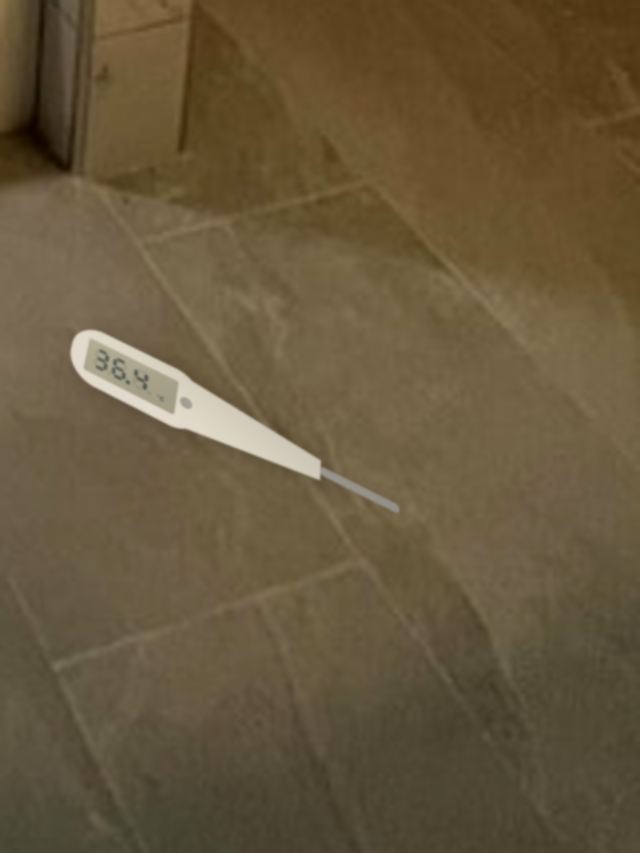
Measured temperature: 36.4 °C
